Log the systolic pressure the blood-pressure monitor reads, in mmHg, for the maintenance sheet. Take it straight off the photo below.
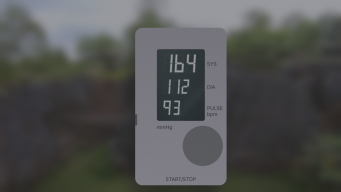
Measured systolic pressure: 164 mmHg
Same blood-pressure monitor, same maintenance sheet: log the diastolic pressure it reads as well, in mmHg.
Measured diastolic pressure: 112 mmHg
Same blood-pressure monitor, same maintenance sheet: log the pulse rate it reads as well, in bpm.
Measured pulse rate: 93 bpm
